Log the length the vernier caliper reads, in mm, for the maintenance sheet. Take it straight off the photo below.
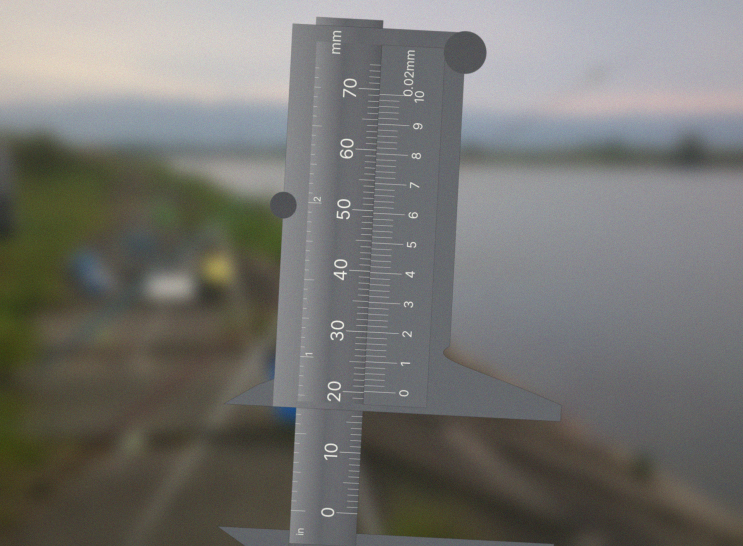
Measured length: 20.2 mm
